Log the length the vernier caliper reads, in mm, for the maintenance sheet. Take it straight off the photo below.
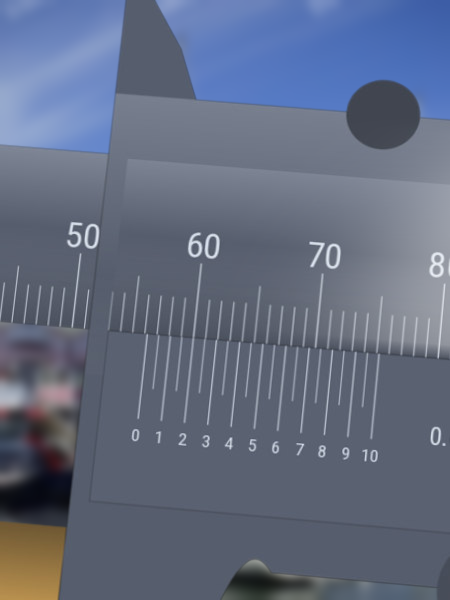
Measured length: 56.2 mm
